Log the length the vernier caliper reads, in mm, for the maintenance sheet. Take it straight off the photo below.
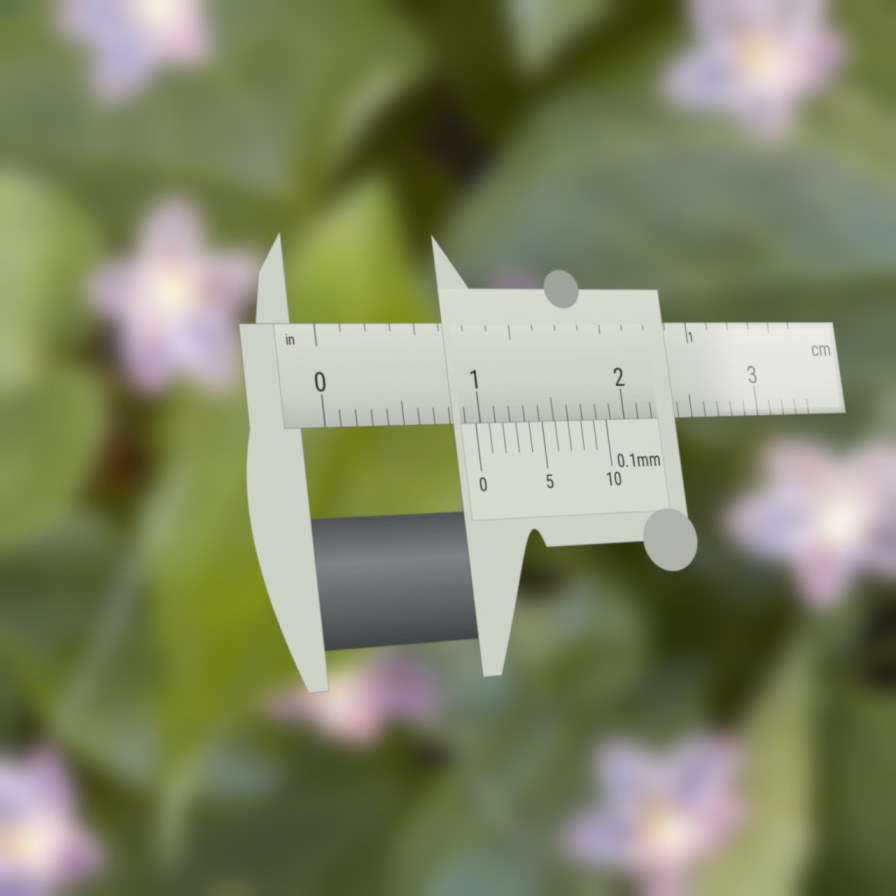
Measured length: 9.7 mm
